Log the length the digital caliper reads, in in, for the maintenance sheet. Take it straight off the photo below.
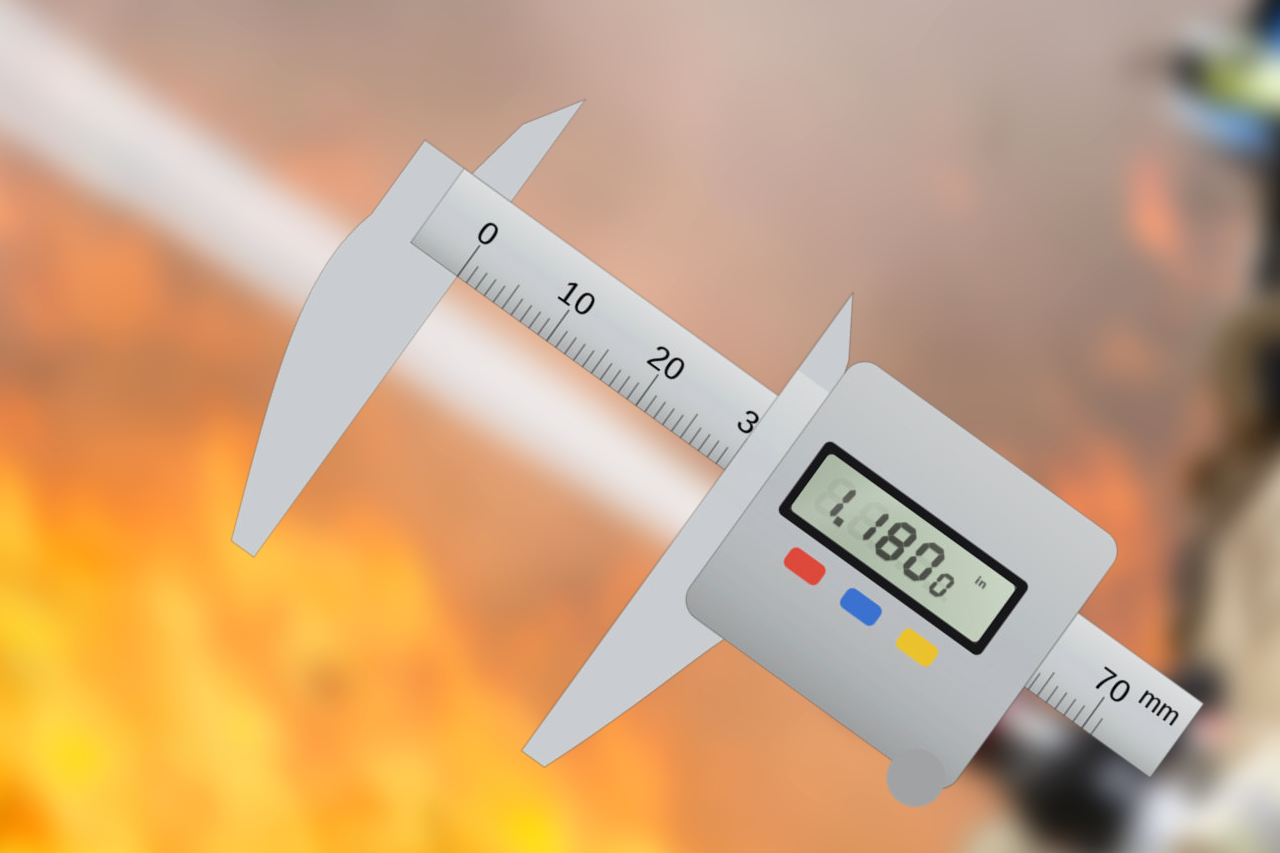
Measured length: 1.1800 in
